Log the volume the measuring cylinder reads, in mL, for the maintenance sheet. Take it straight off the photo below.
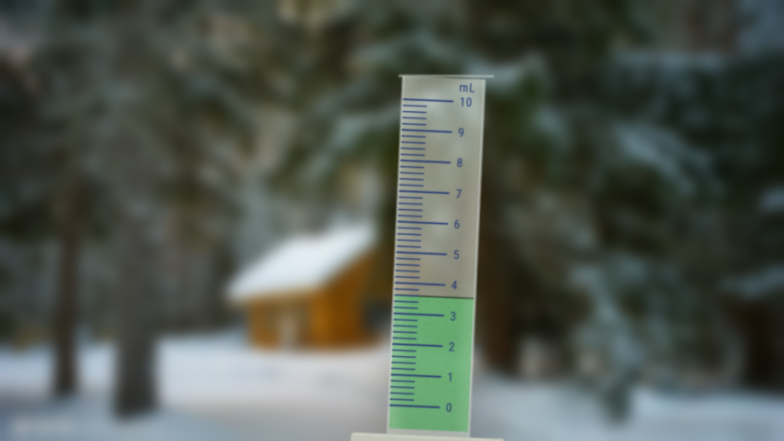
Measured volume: 3.6 mL
